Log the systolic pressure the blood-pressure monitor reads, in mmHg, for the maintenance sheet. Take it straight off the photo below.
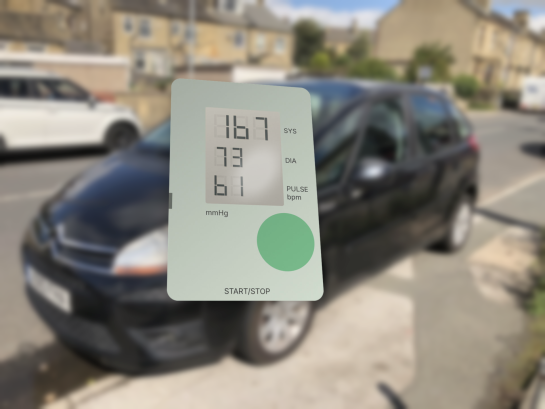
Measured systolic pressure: 167 mmHg
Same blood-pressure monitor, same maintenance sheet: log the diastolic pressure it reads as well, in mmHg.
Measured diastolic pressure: 73 mmHg
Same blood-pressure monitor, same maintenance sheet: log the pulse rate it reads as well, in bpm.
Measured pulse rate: 61 bpm
